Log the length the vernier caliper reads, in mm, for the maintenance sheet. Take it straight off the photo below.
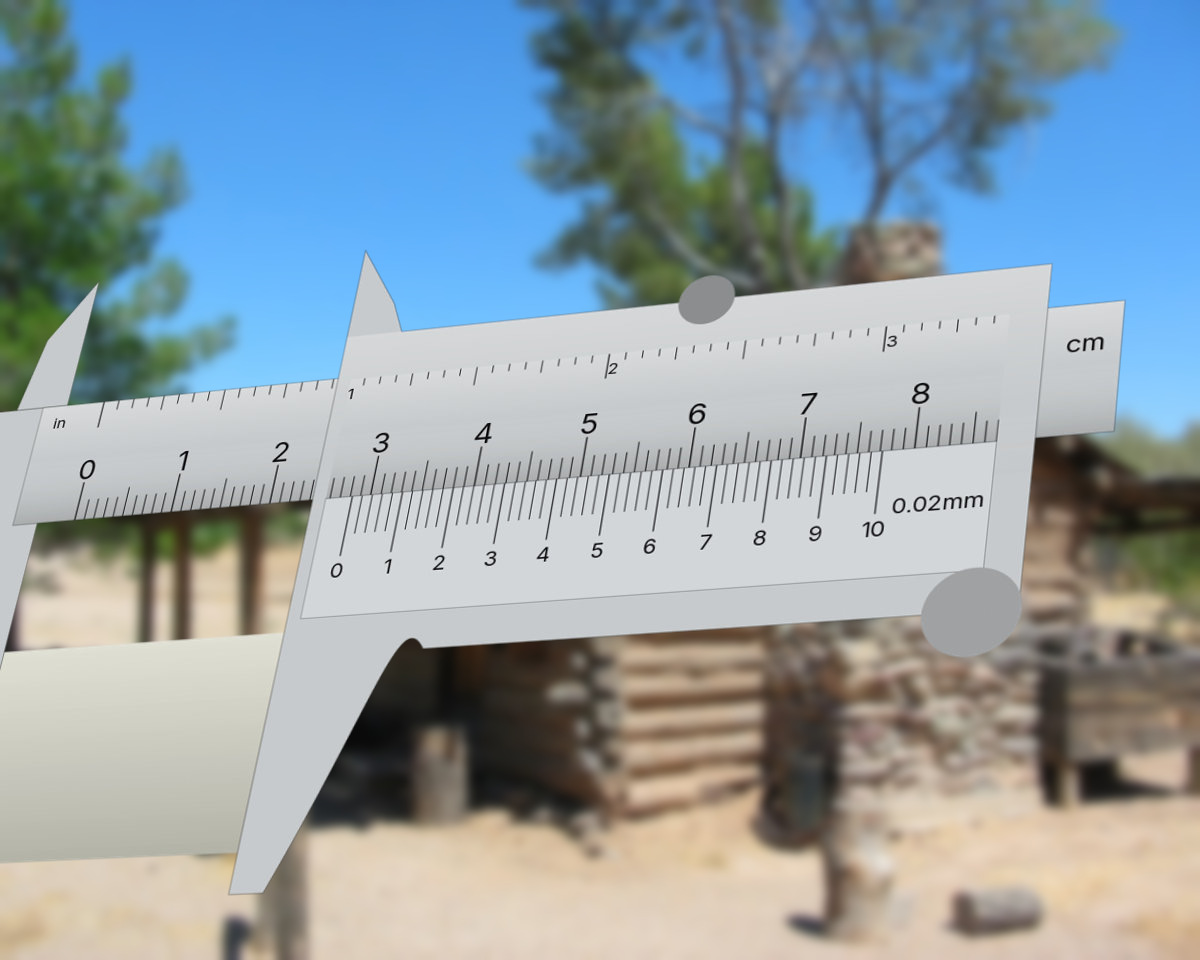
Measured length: 28.2 mm
